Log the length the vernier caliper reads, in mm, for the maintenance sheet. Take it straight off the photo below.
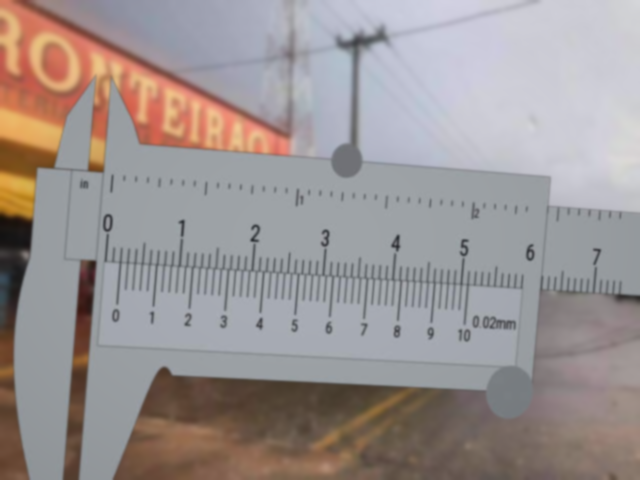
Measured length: 2.0 mm
